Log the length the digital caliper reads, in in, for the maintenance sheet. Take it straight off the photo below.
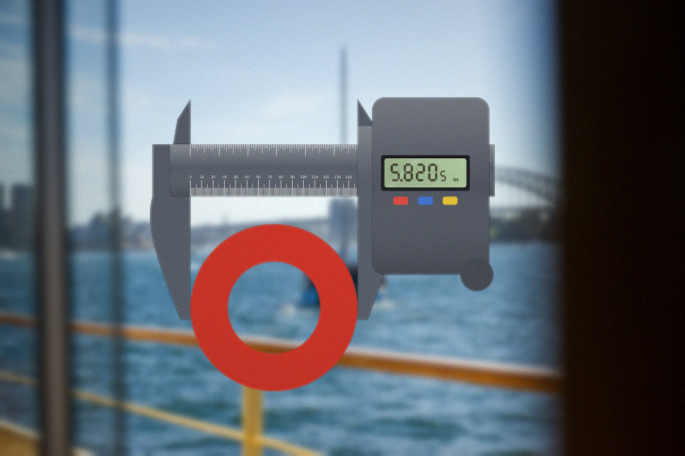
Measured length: 5.8205 in
